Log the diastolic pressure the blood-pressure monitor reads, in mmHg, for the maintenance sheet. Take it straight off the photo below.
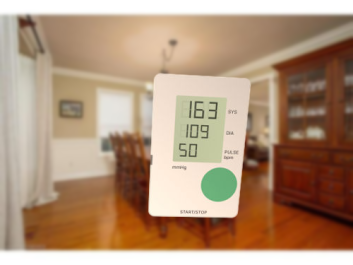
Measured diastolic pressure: 109 mmHg
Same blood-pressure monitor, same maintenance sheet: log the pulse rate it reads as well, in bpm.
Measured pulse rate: 50 bpm
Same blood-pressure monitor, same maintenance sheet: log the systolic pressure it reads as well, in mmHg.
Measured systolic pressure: 163 mmHg
